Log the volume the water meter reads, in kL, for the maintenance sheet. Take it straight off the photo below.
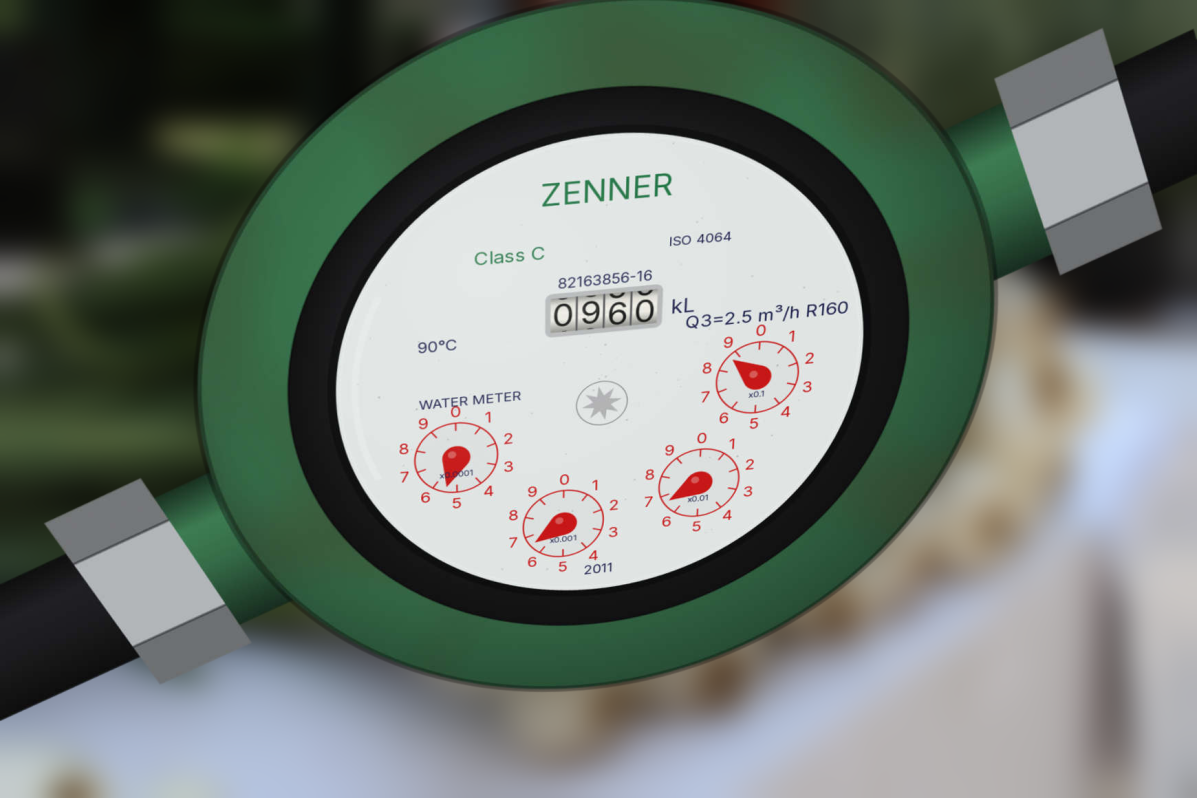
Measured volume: 959.8665 kL
